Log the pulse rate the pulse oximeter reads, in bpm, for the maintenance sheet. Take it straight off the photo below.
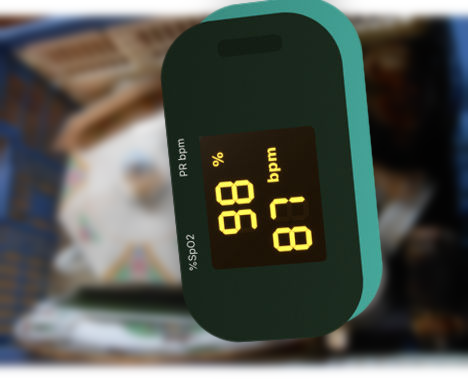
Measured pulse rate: 87 bpm
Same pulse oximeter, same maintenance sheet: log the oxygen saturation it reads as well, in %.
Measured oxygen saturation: 98 %
